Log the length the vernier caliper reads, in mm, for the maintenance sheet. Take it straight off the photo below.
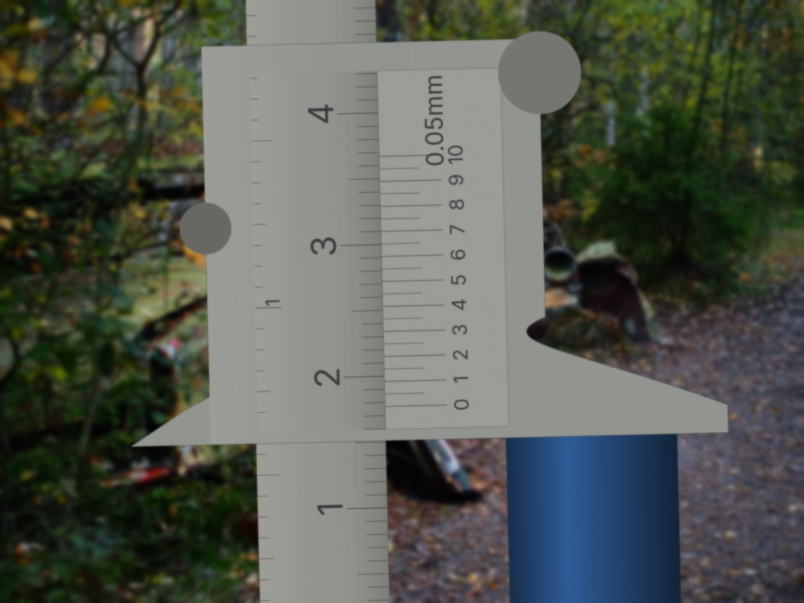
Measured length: 17.7 mm
